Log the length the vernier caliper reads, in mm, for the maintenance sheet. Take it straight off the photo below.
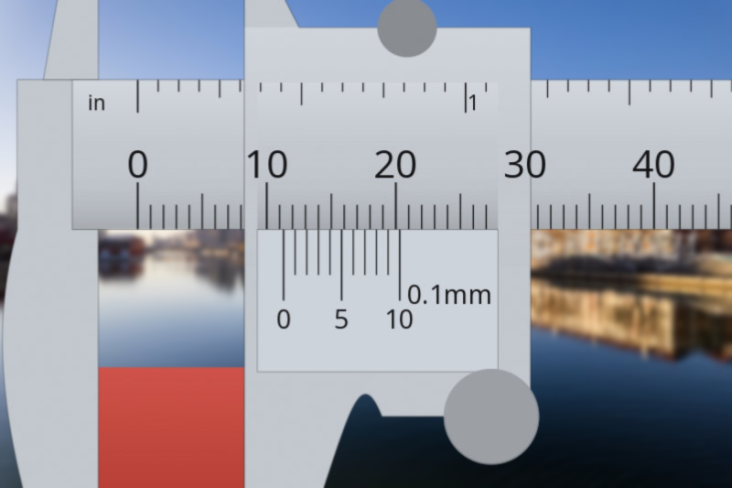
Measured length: 11.3 mm
